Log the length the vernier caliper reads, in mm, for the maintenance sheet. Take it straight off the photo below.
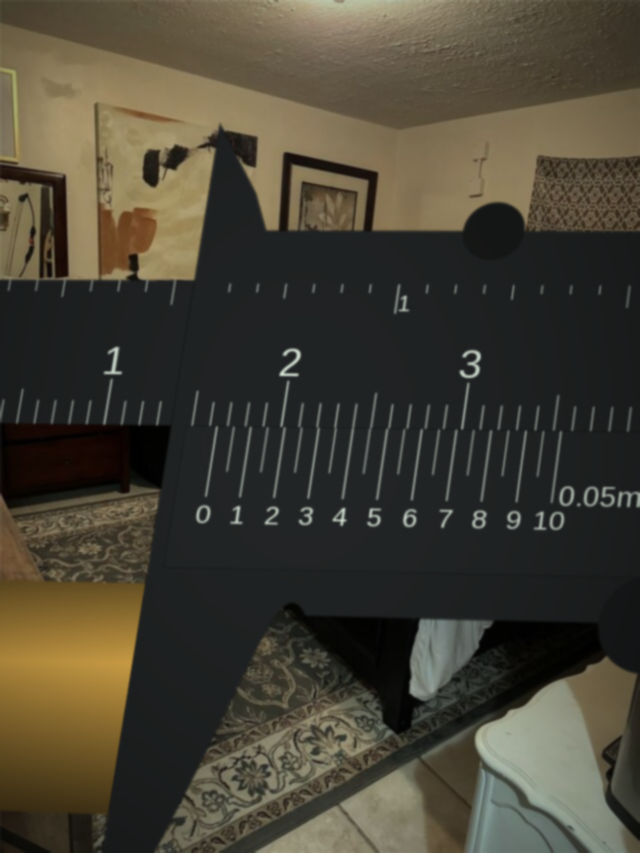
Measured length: 16.4 mm
